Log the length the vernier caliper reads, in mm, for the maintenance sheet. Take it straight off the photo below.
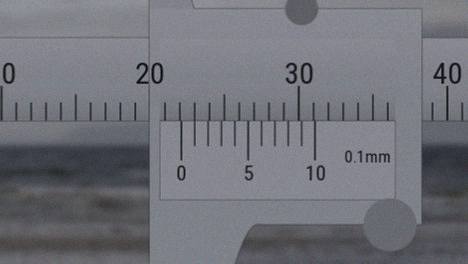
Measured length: 22.1 mm
